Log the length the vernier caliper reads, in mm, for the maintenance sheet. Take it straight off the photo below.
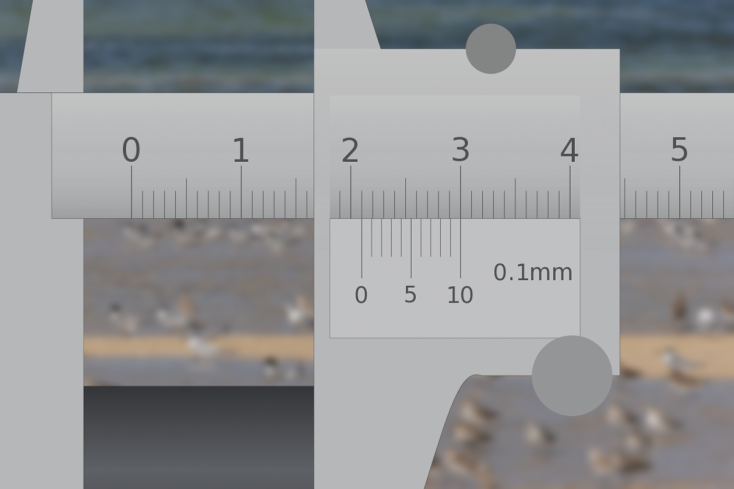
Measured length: 21.0 mm
